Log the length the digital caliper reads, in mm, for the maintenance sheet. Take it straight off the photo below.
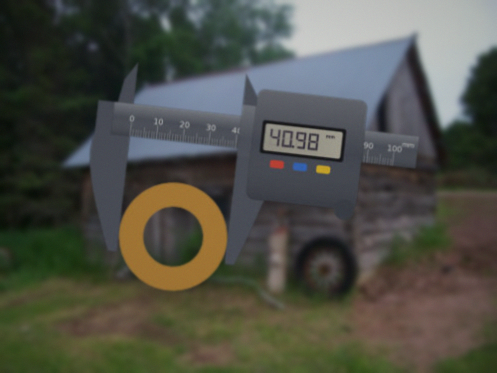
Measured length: 40.98 mm
